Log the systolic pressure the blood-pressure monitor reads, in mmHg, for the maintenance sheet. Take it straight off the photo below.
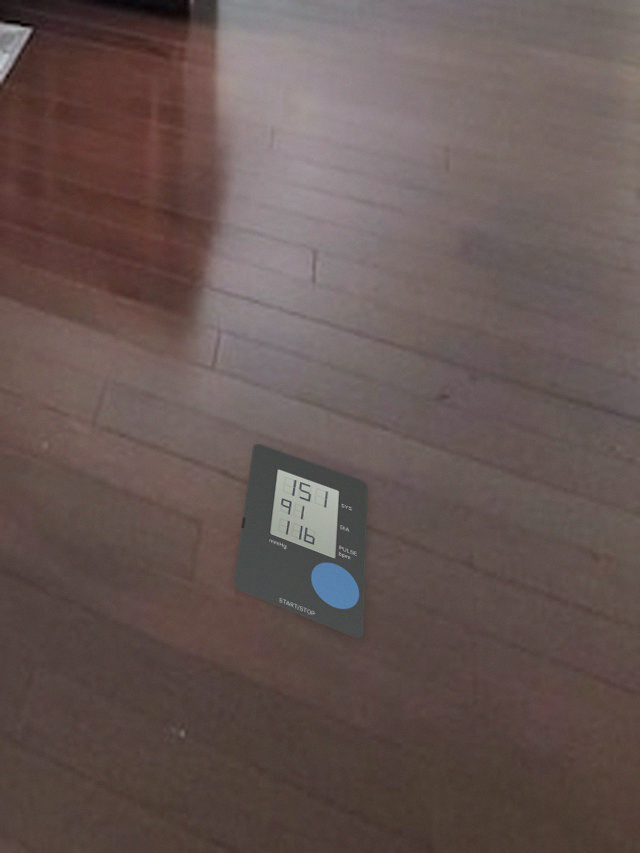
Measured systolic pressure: 151 mmHg
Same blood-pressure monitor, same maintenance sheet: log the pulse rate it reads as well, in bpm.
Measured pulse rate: 116 bpm
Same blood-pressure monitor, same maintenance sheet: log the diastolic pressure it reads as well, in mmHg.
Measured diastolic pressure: 91 mmHg
